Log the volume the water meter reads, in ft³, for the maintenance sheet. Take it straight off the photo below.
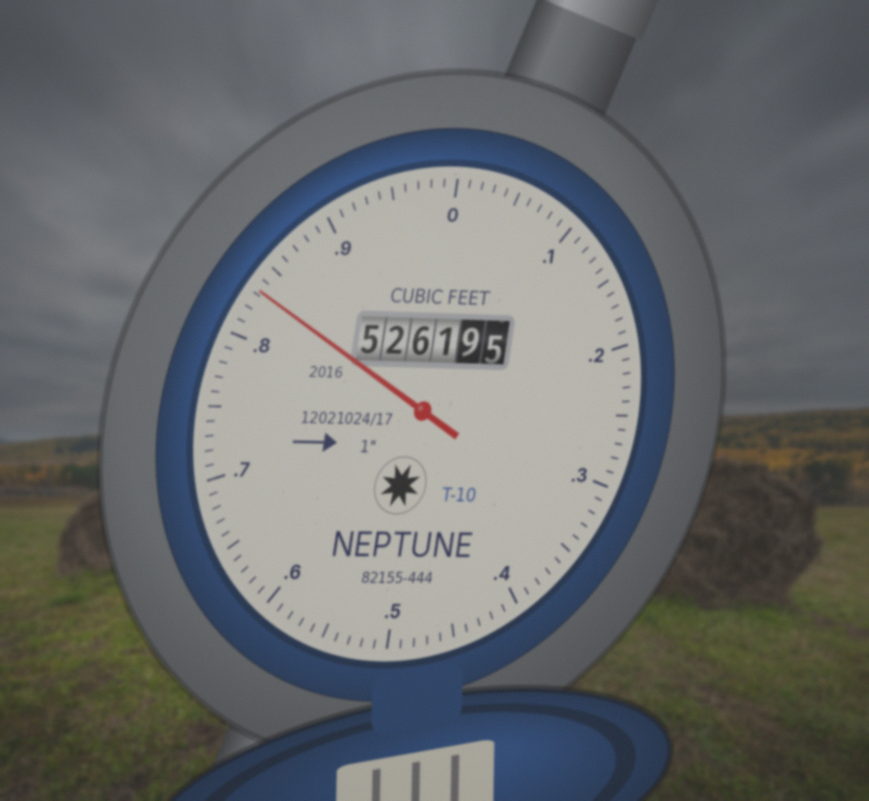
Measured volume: 526194.83 ft³
